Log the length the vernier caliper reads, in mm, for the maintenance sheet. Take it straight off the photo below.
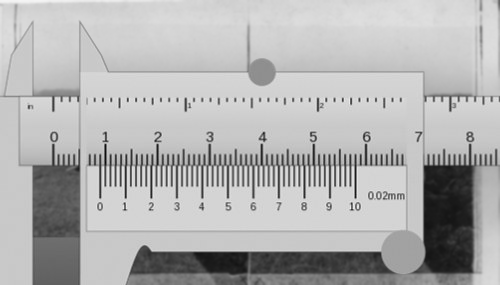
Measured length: 9.0 mm
